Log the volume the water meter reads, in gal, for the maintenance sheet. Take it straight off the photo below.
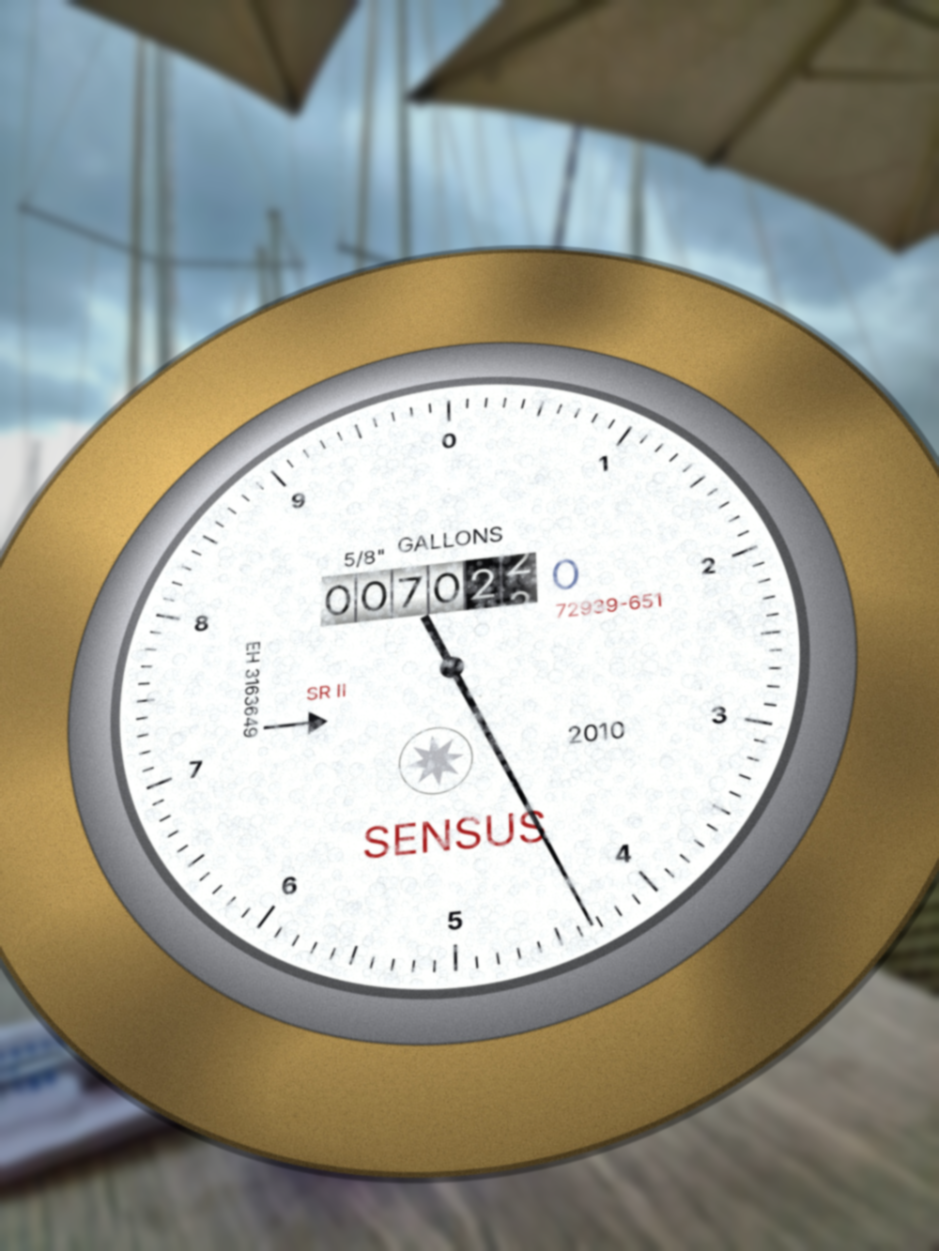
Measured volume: 70224.3 gal
